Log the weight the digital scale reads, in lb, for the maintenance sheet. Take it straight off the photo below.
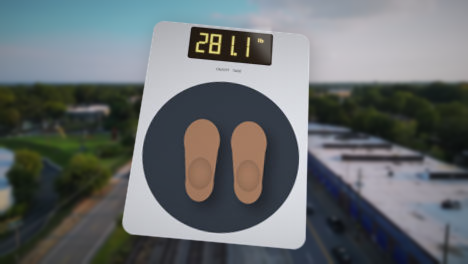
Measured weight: 281.1 lb
